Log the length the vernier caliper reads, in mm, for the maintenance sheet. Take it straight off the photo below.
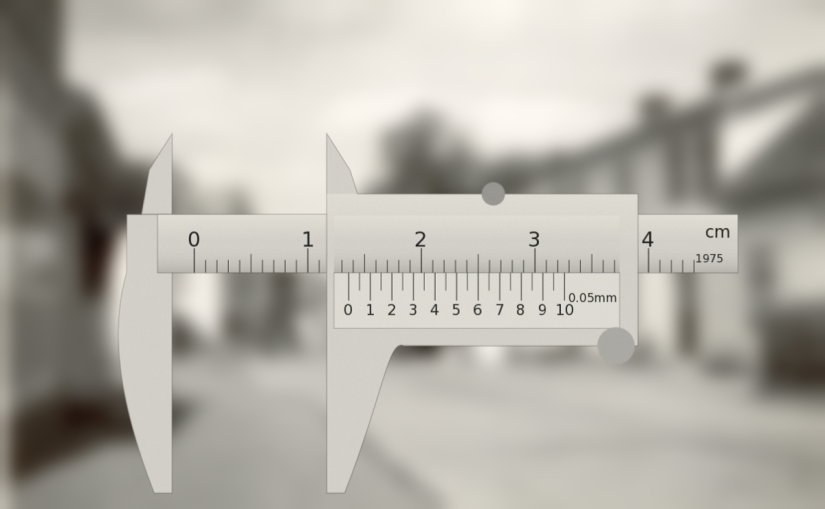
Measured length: 13.6 mm
